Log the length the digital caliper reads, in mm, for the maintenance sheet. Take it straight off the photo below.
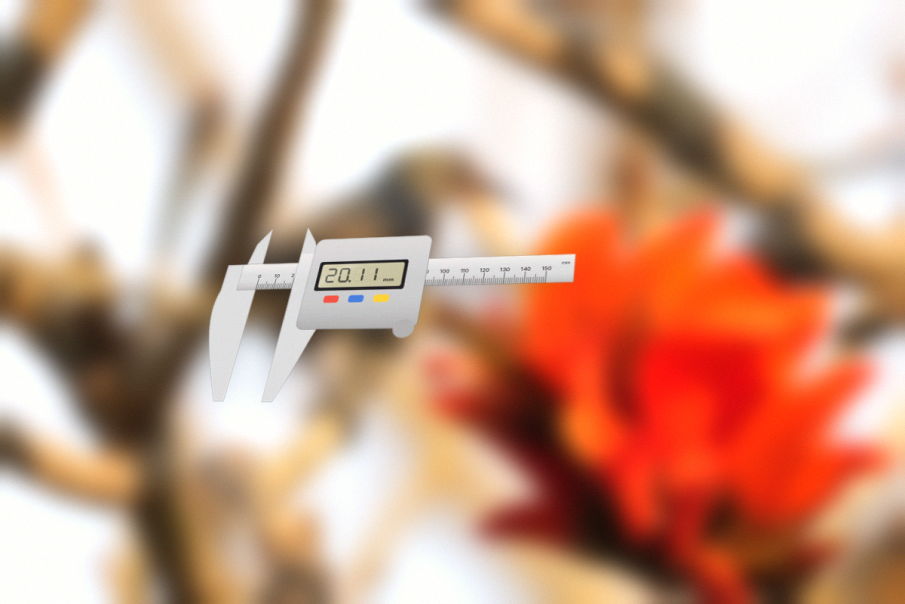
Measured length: 20.11 mm
